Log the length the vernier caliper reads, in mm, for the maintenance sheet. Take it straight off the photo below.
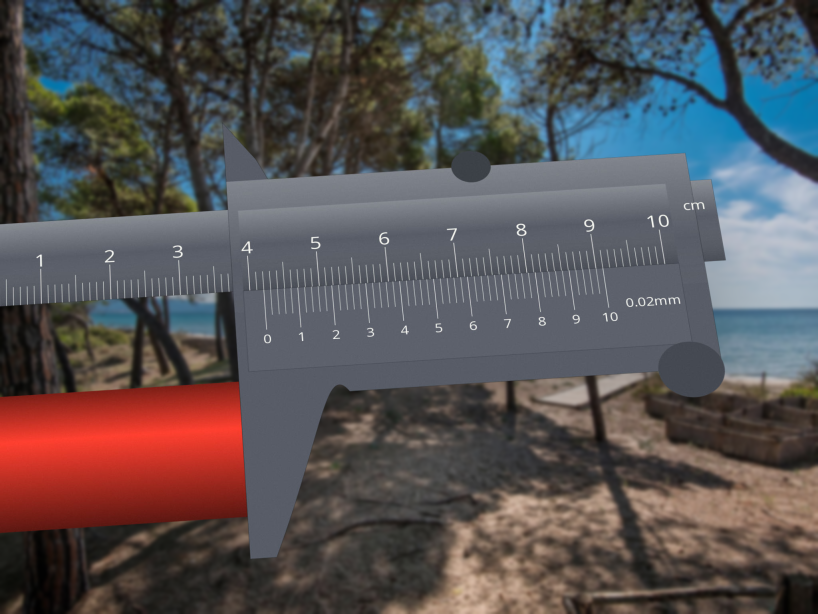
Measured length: 42.0 mm
